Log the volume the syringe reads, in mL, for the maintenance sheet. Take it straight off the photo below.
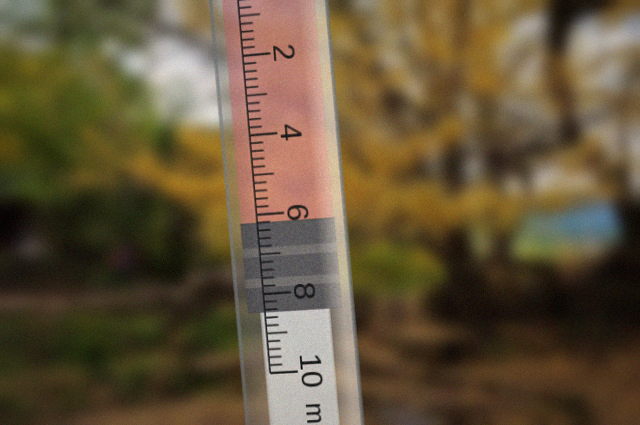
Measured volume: 6.2 mL
